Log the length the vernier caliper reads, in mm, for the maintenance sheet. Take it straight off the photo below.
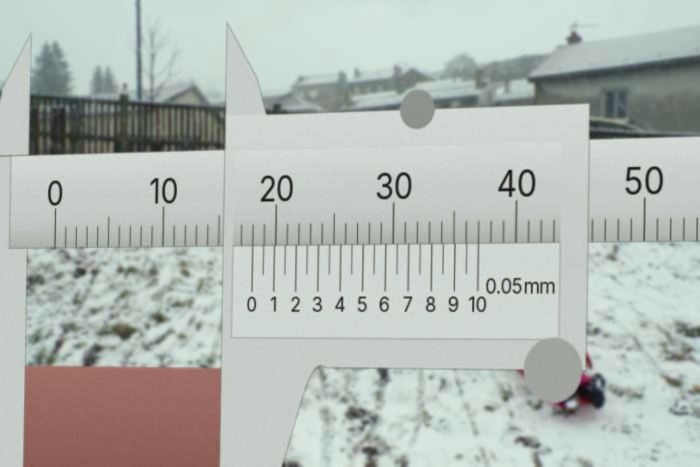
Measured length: 18.0 mm
